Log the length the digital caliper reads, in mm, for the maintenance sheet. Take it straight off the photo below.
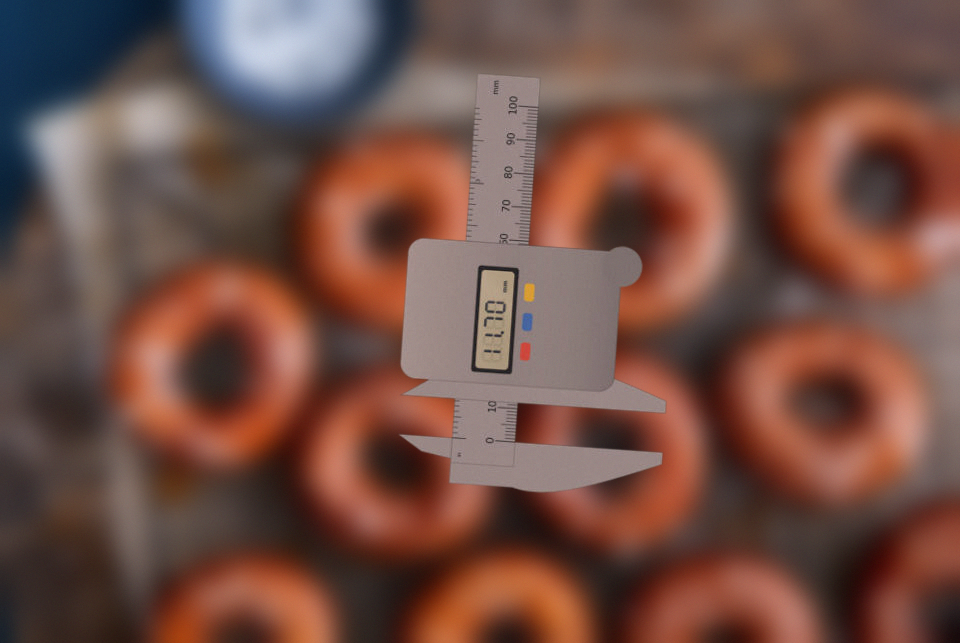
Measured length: 11.70 mm
